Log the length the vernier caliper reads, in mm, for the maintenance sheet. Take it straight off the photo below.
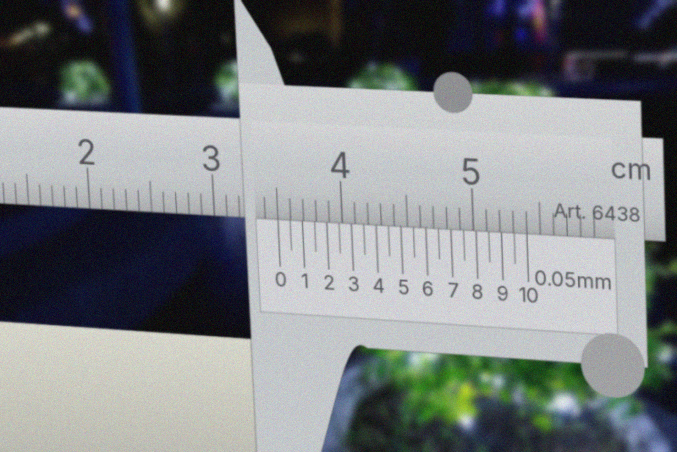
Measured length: 35.0 mm
